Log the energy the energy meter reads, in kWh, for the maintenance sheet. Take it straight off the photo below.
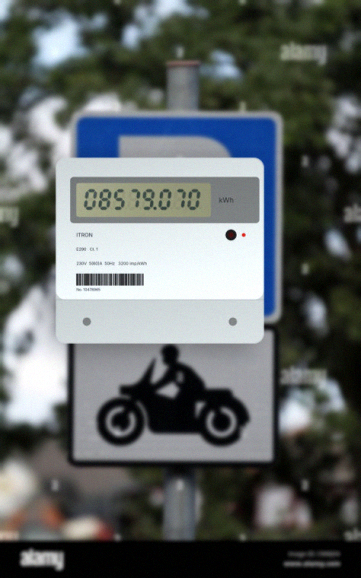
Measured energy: 8579.070 kWh
